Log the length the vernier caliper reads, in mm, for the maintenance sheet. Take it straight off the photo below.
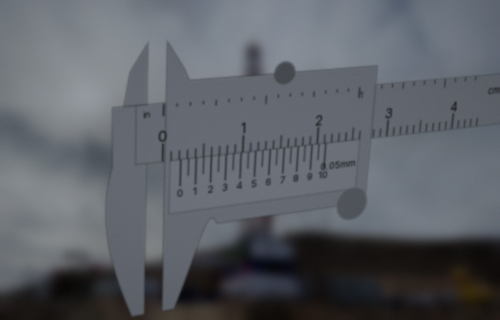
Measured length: 2.2 mm
